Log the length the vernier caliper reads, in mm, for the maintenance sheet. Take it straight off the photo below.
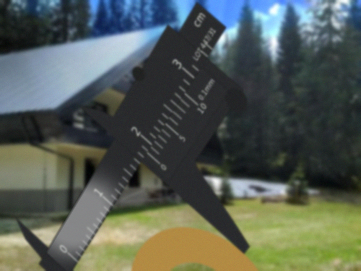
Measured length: 18.8 mm
